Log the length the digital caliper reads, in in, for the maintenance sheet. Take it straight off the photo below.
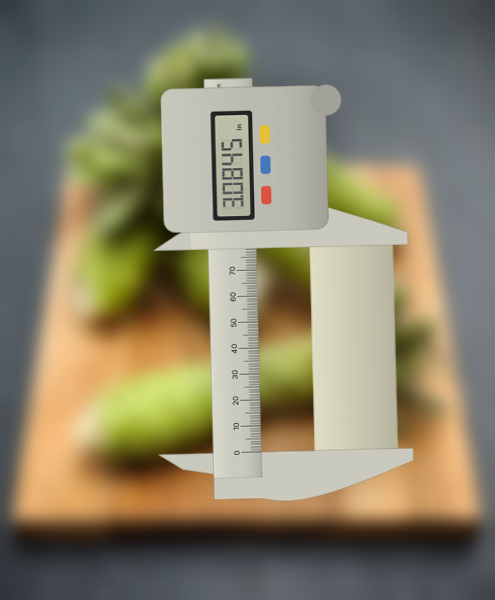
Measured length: 3.0845 in
